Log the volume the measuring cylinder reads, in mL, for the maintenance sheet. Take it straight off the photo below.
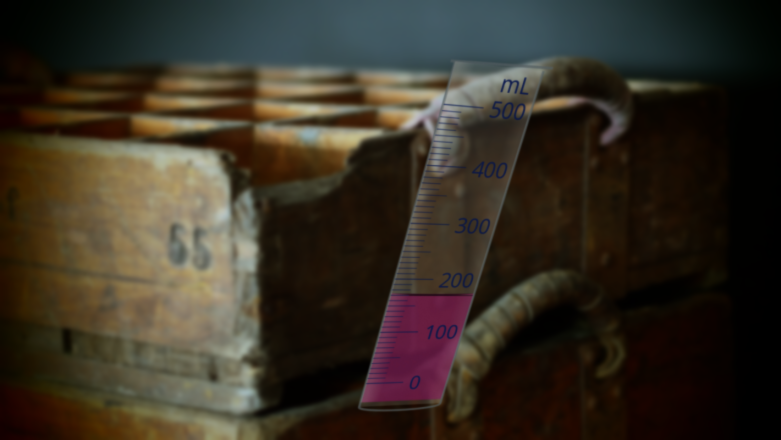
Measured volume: 170 mL
